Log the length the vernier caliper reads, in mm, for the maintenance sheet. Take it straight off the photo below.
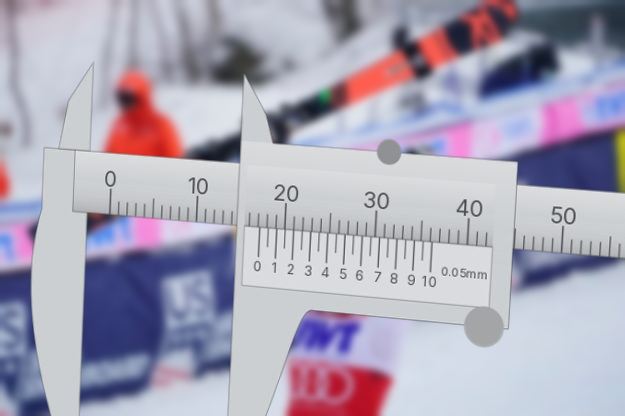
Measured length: 17.2 mm
